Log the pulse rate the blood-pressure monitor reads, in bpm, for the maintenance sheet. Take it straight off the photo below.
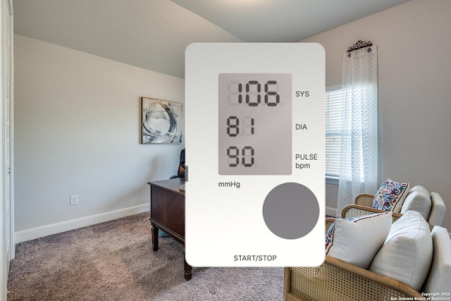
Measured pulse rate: 90 bpm
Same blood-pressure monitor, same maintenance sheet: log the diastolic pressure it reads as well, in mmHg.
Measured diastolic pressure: 81 mmHg
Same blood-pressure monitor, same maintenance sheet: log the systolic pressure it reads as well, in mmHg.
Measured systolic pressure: 106 mmHg
